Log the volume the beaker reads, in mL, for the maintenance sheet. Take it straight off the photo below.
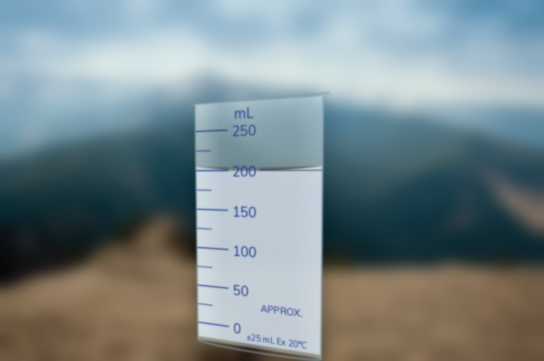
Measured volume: 200 mL
